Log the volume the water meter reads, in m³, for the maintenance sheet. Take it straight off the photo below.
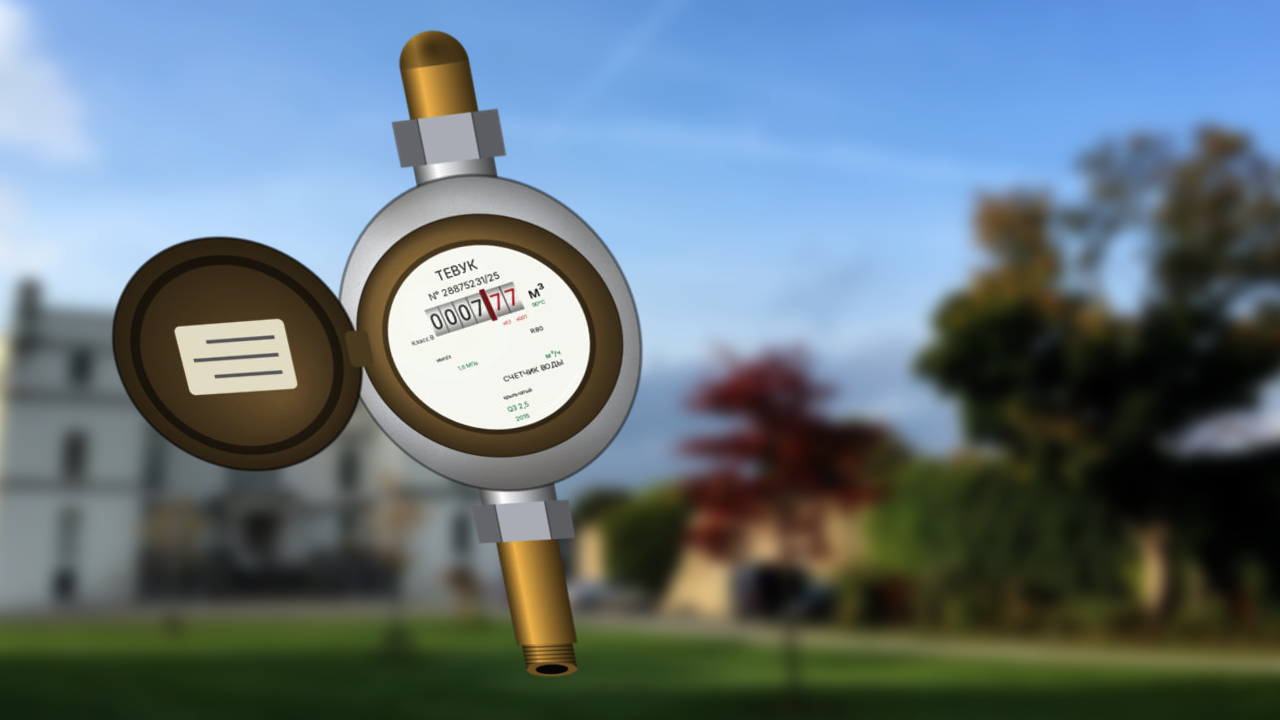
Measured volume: 7.77 m³
